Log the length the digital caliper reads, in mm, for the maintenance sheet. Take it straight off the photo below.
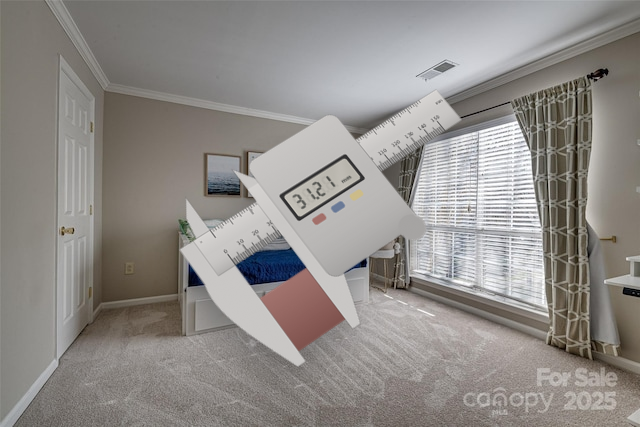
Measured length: 31.21 mm
